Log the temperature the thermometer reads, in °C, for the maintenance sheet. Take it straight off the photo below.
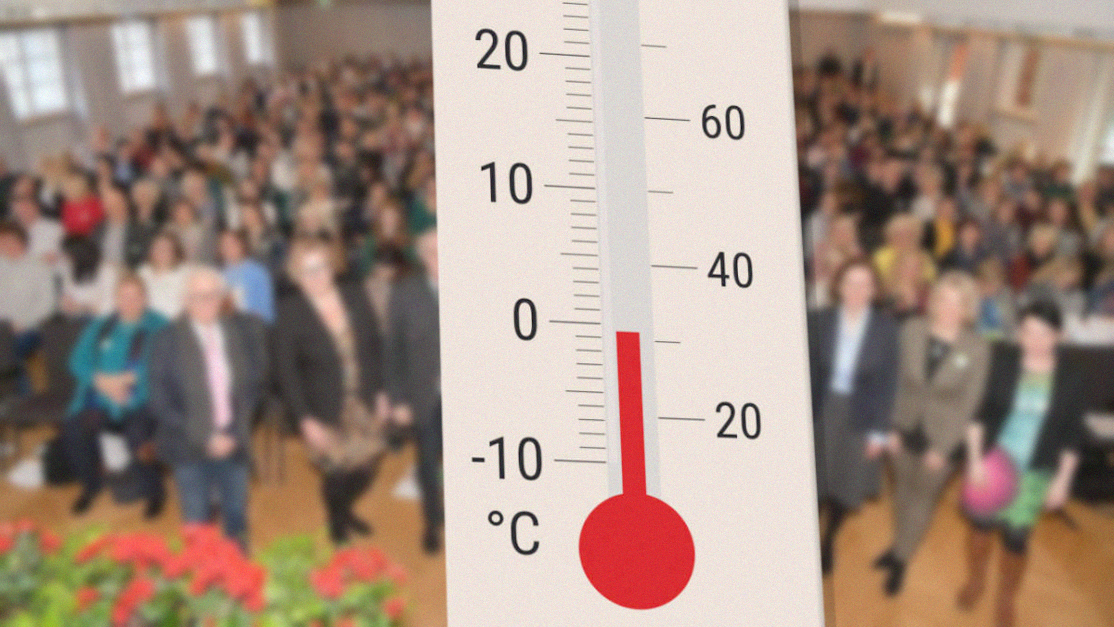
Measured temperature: -0.5 °C
